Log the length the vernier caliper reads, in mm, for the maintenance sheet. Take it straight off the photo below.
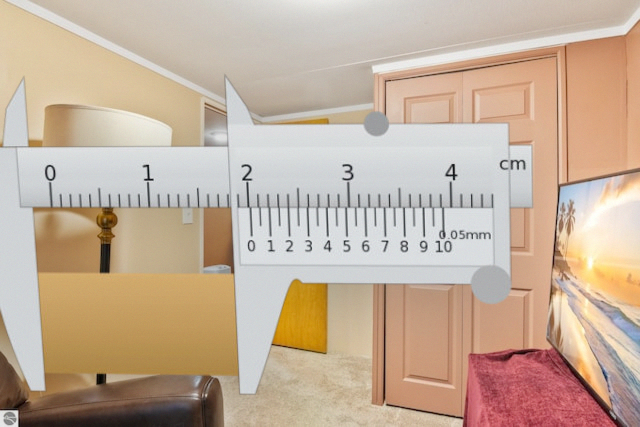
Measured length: 20.2 mm
